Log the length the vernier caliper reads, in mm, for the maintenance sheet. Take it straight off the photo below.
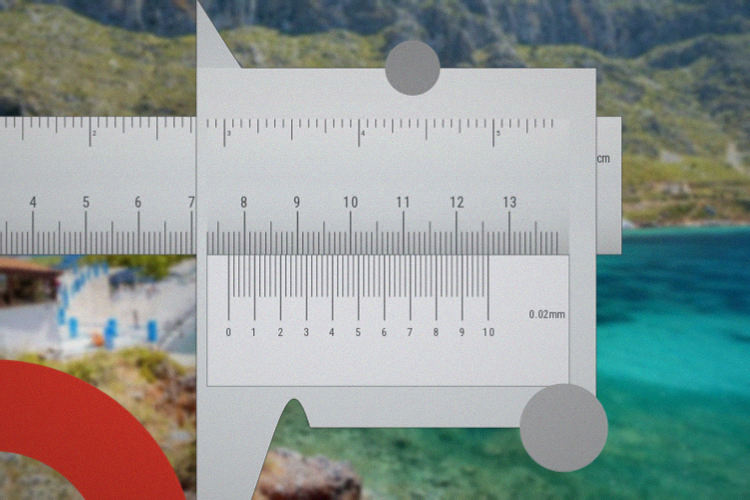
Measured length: 77.0 mm
